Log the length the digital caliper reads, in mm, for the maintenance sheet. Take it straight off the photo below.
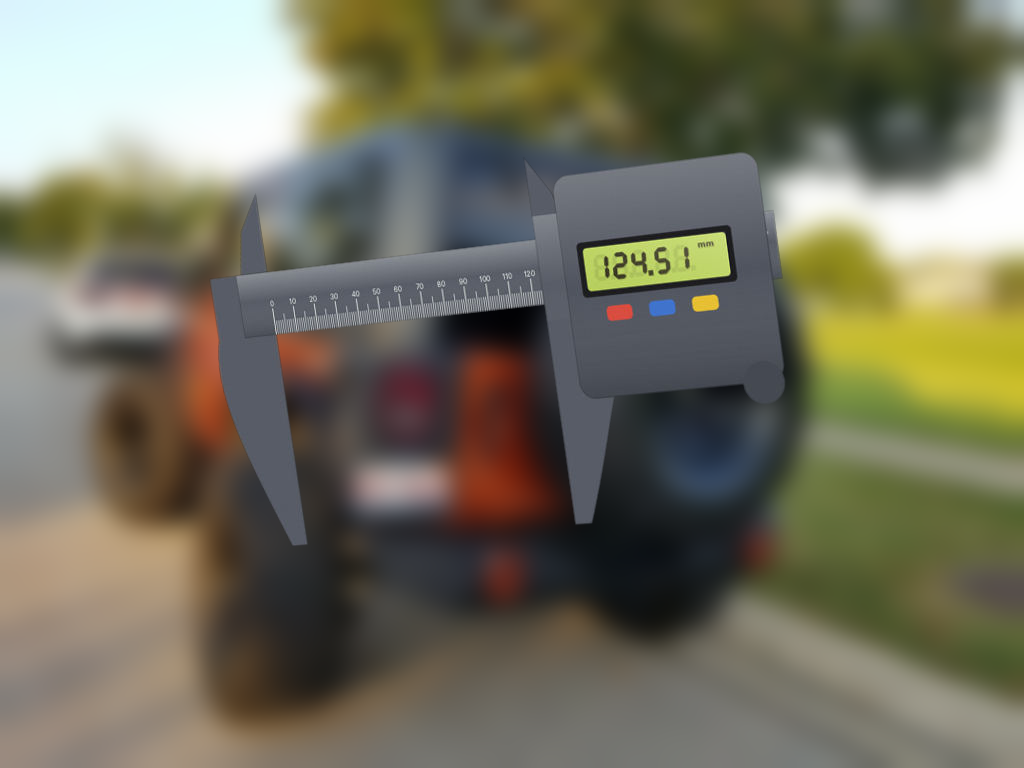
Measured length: 124.51 mm
